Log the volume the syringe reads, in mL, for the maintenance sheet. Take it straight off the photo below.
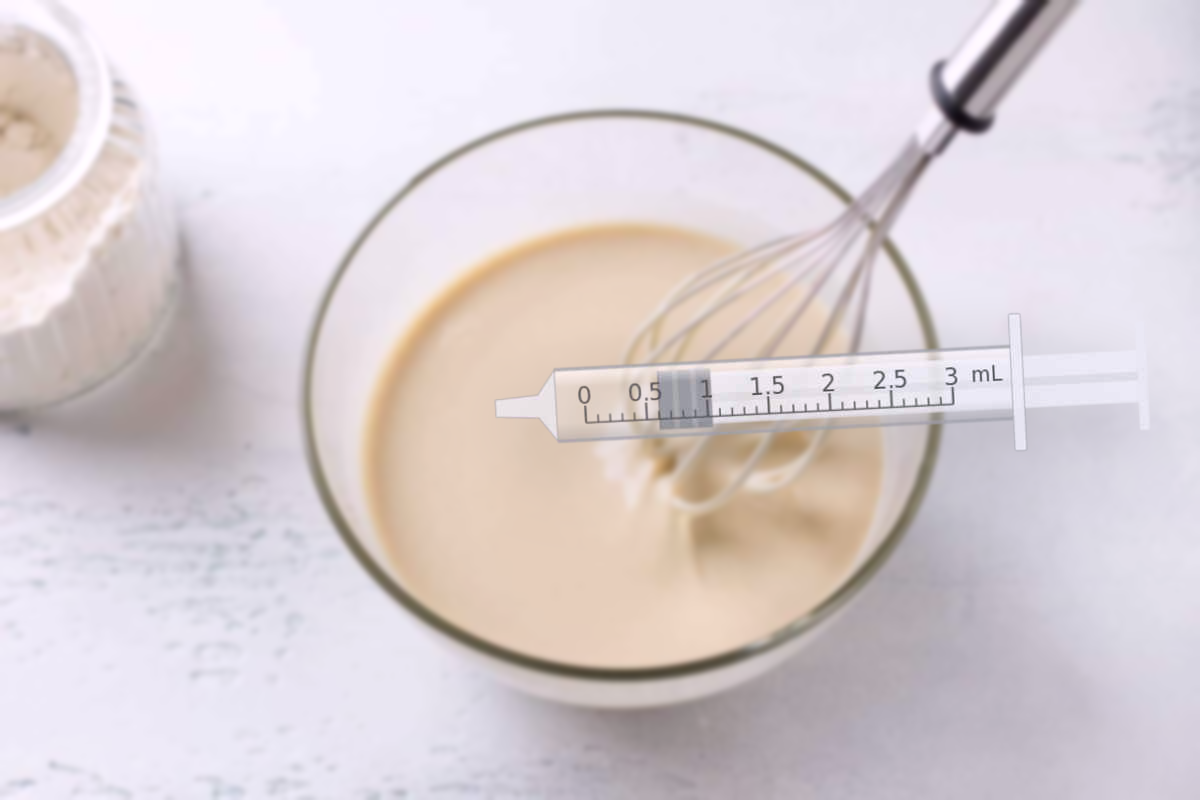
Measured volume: 0.6 mL
